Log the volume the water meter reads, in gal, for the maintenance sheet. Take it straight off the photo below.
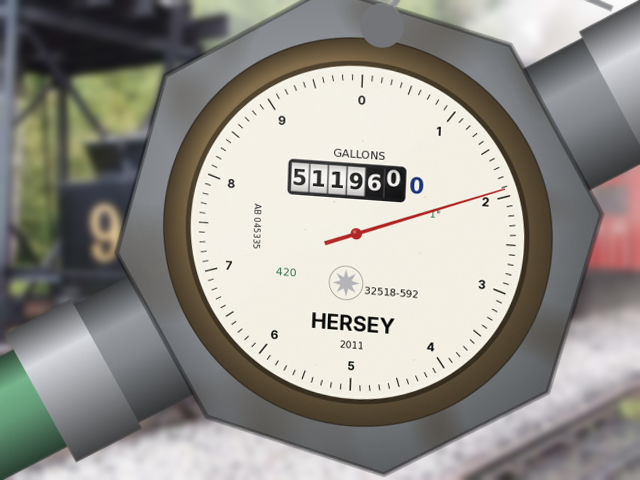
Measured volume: 5119601.9 gal
